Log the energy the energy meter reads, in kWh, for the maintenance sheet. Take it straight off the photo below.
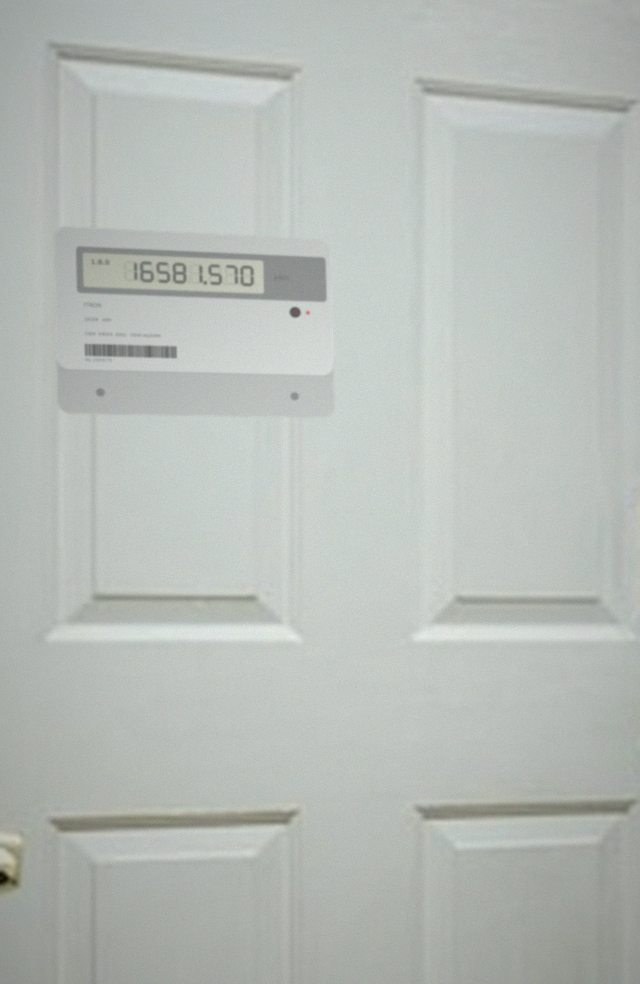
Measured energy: 16581.570 kWh
